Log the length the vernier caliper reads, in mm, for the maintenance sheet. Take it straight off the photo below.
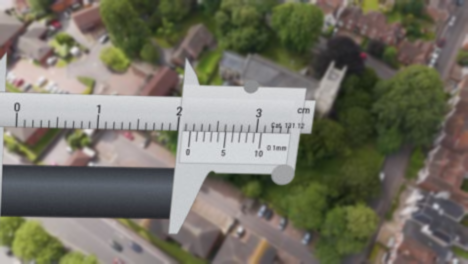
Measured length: 21.6 mm
